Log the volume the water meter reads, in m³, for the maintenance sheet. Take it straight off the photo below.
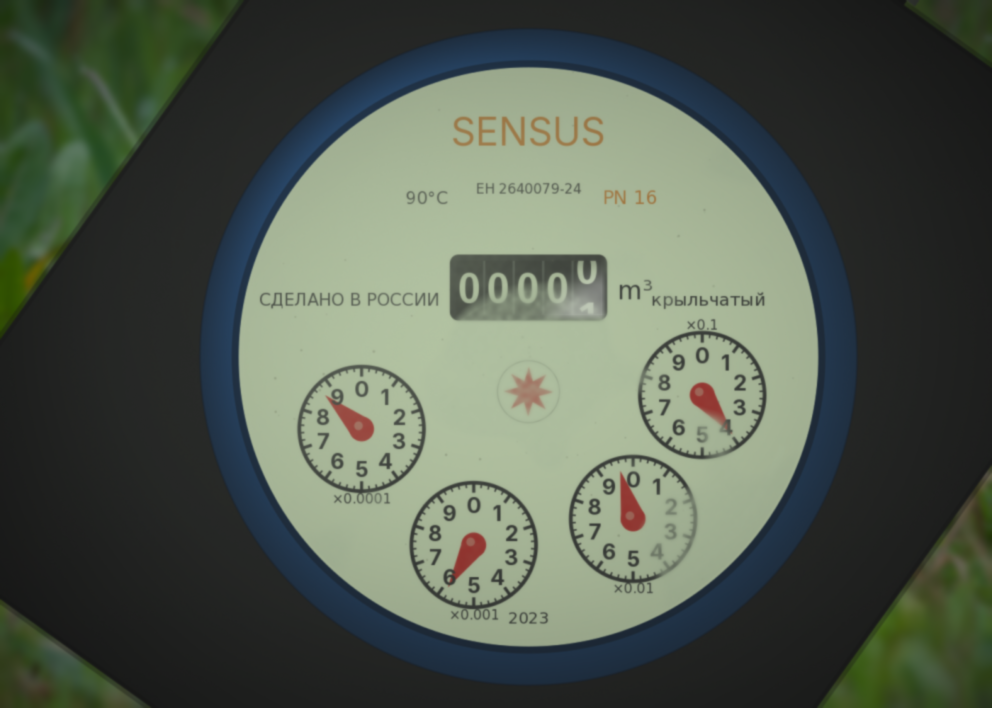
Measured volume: 0.3958 m³
